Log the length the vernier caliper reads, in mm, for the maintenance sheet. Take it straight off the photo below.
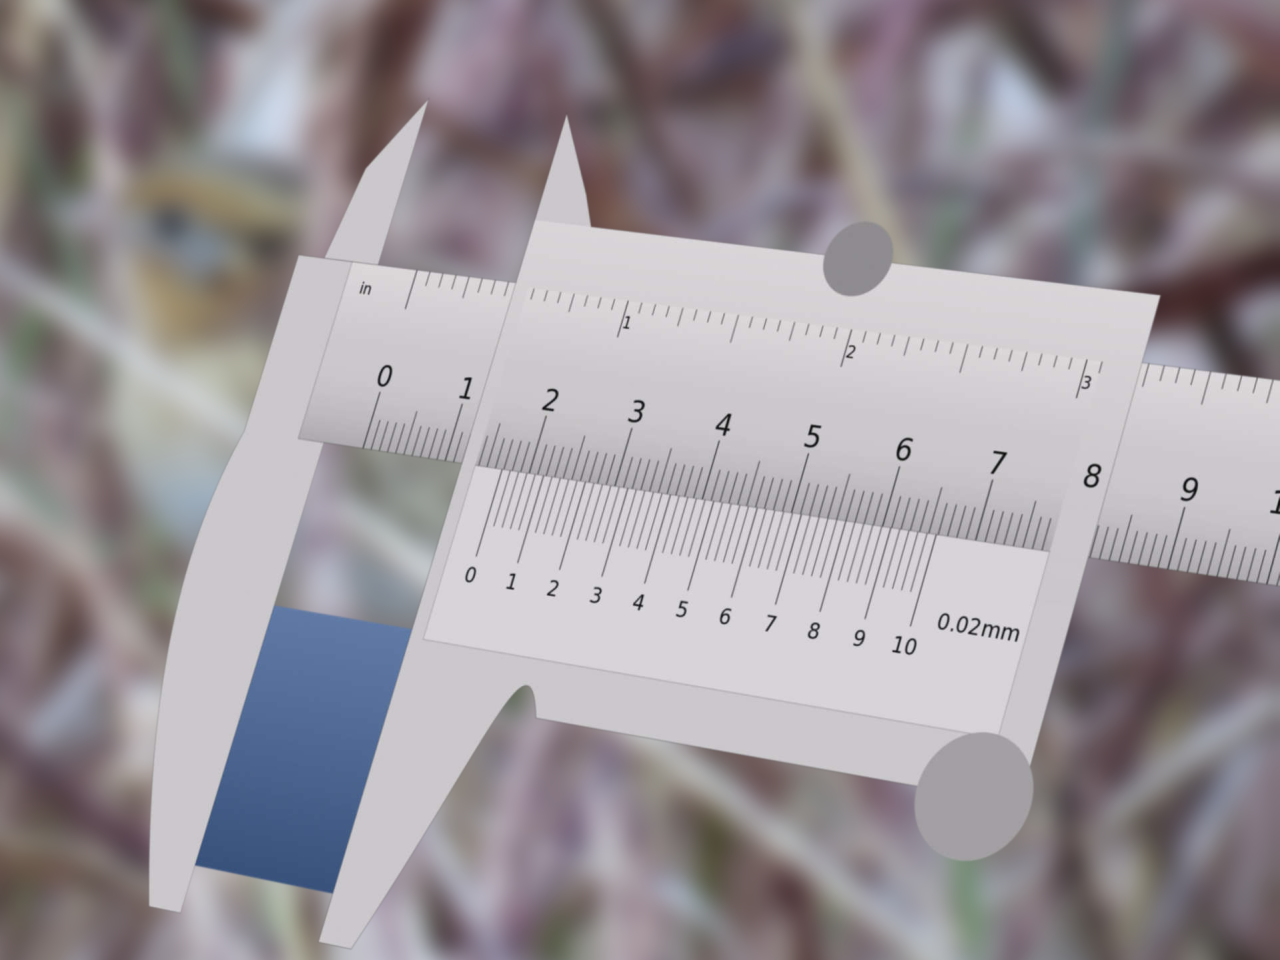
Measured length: 16.8 mm
